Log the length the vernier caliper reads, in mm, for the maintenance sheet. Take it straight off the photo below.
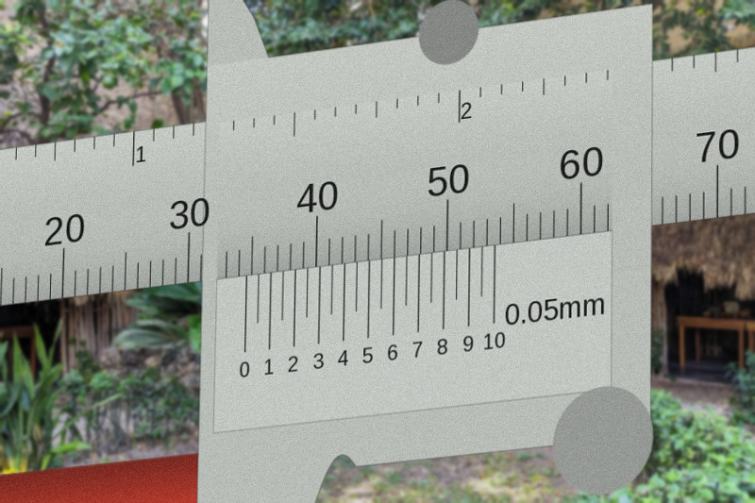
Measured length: 34.6 mm
